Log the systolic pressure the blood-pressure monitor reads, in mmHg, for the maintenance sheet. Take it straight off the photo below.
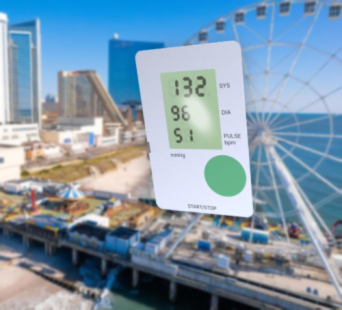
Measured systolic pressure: 132 mmHg
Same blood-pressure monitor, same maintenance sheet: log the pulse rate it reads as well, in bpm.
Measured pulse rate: 51 bpm
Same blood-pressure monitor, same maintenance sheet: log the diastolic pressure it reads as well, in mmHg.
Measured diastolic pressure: 96 mmHg
